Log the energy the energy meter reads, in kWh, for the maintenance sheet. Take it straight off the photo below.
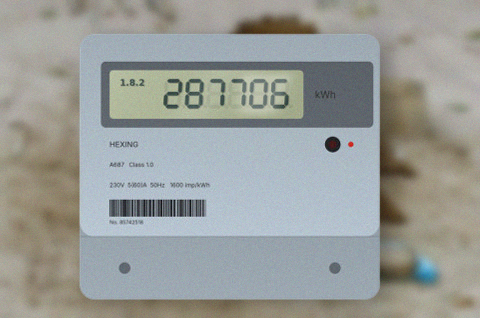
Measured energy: 287706 kWh
